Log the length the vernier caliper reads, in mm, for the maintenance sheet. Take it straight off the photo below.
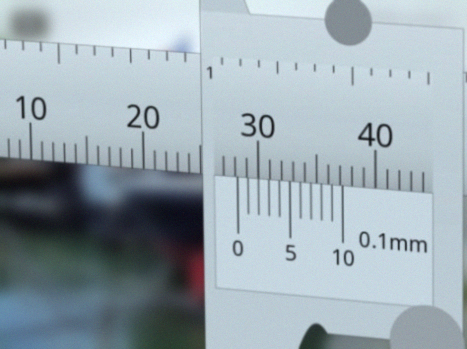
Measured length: 28.2 mm
